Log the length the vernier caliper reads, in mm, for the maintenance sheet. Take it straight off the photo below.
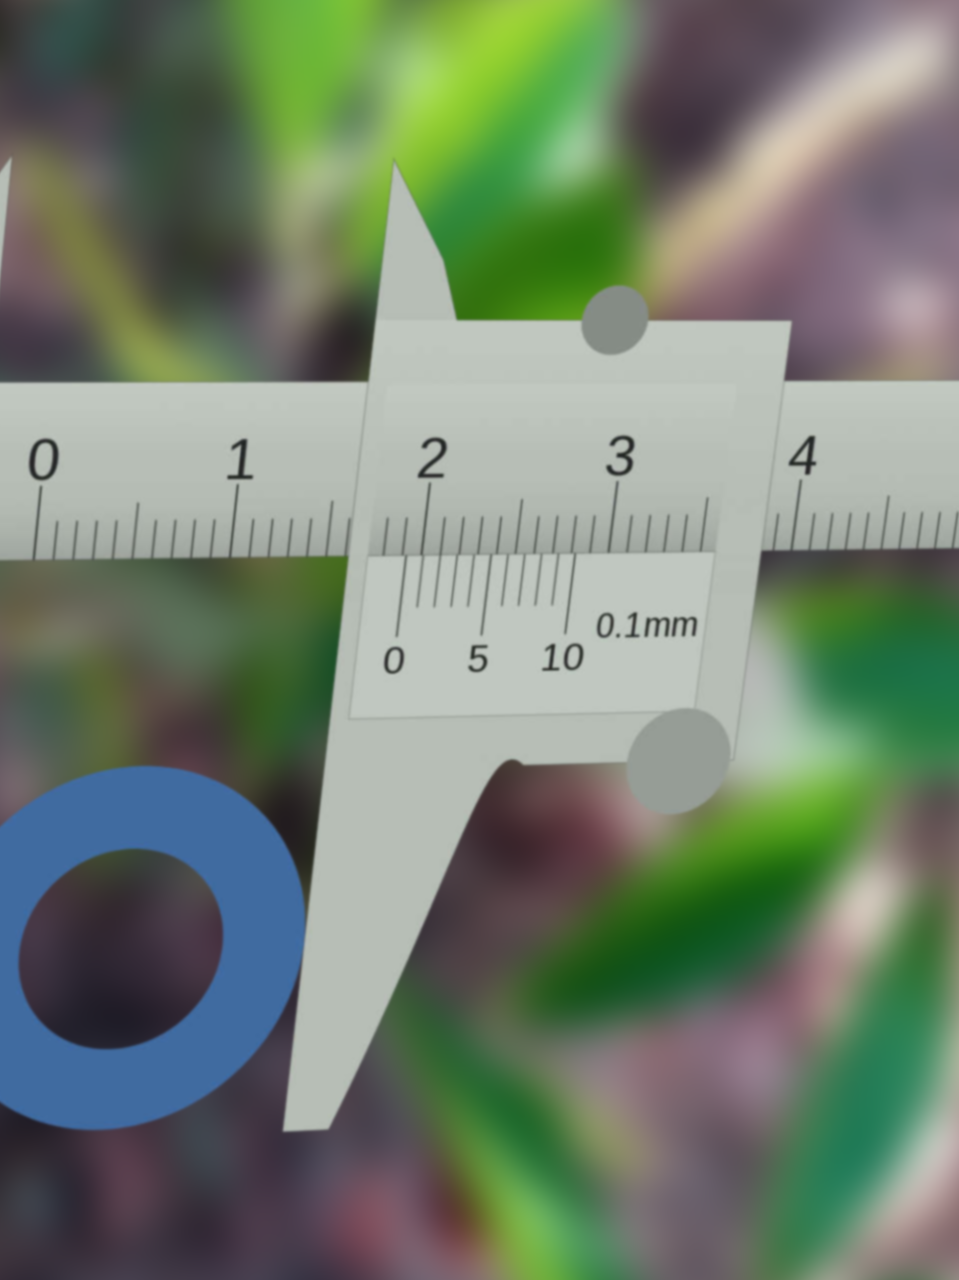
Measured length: 19.2 mm
